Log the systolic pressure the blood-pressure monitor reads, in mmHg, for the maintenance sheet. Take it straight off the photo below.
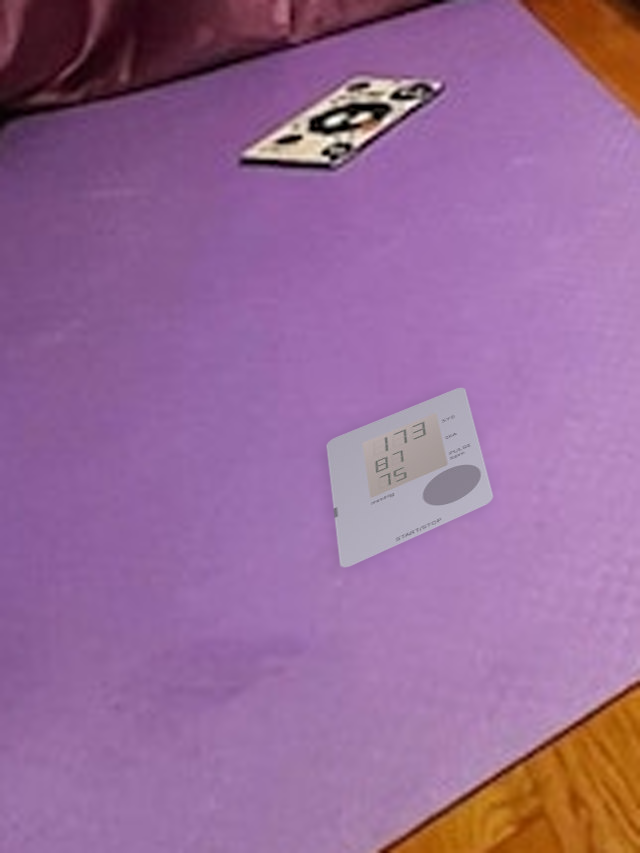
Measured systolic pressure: 173 mmHg
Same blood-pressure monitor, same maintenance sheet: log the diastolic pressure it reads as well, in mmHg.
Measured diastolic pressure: 87 mmHg
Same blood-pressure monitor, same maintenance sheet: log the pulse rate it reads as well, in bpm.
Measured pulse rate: 75 bpm
